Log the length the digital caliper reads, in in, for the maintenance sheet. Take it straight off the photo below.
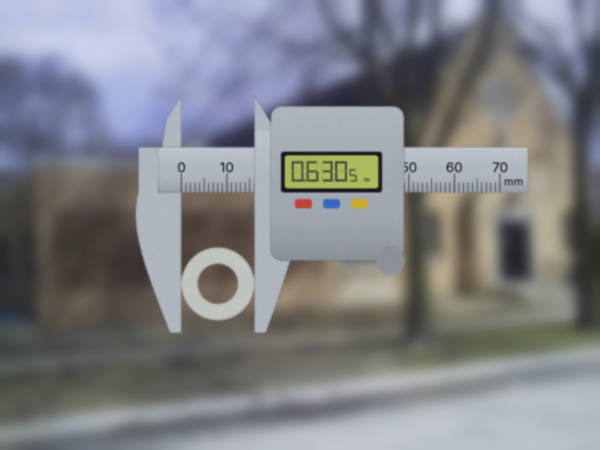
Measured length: 0.6305 in
